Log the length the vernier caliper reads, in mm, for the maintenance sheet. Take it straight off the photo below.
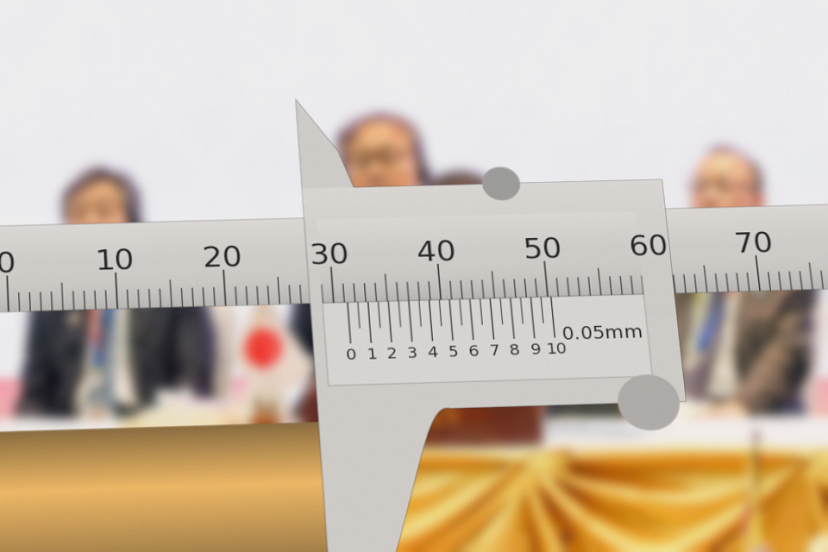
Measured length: 31.3 mm
